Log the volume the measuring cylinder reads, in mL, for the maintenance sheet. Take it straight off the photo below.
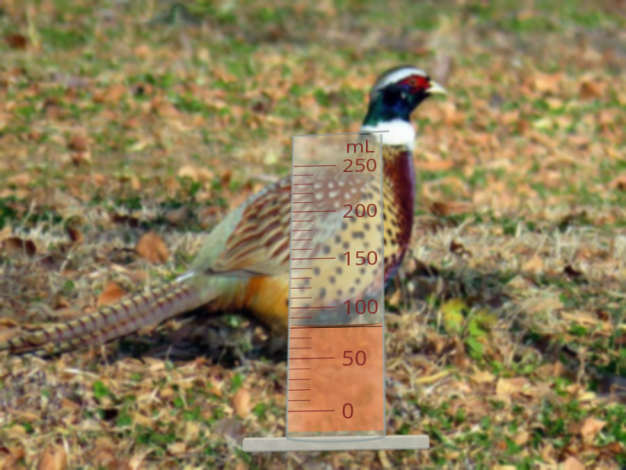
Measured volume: 80 mL
